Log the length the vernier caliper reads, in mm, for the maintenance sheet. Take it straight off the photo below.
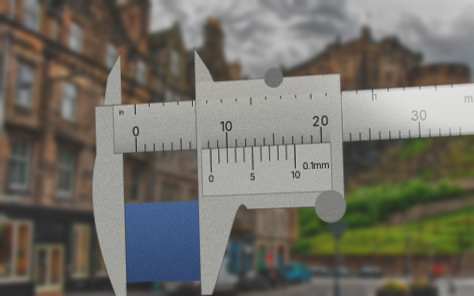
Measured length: 8.2 mm
